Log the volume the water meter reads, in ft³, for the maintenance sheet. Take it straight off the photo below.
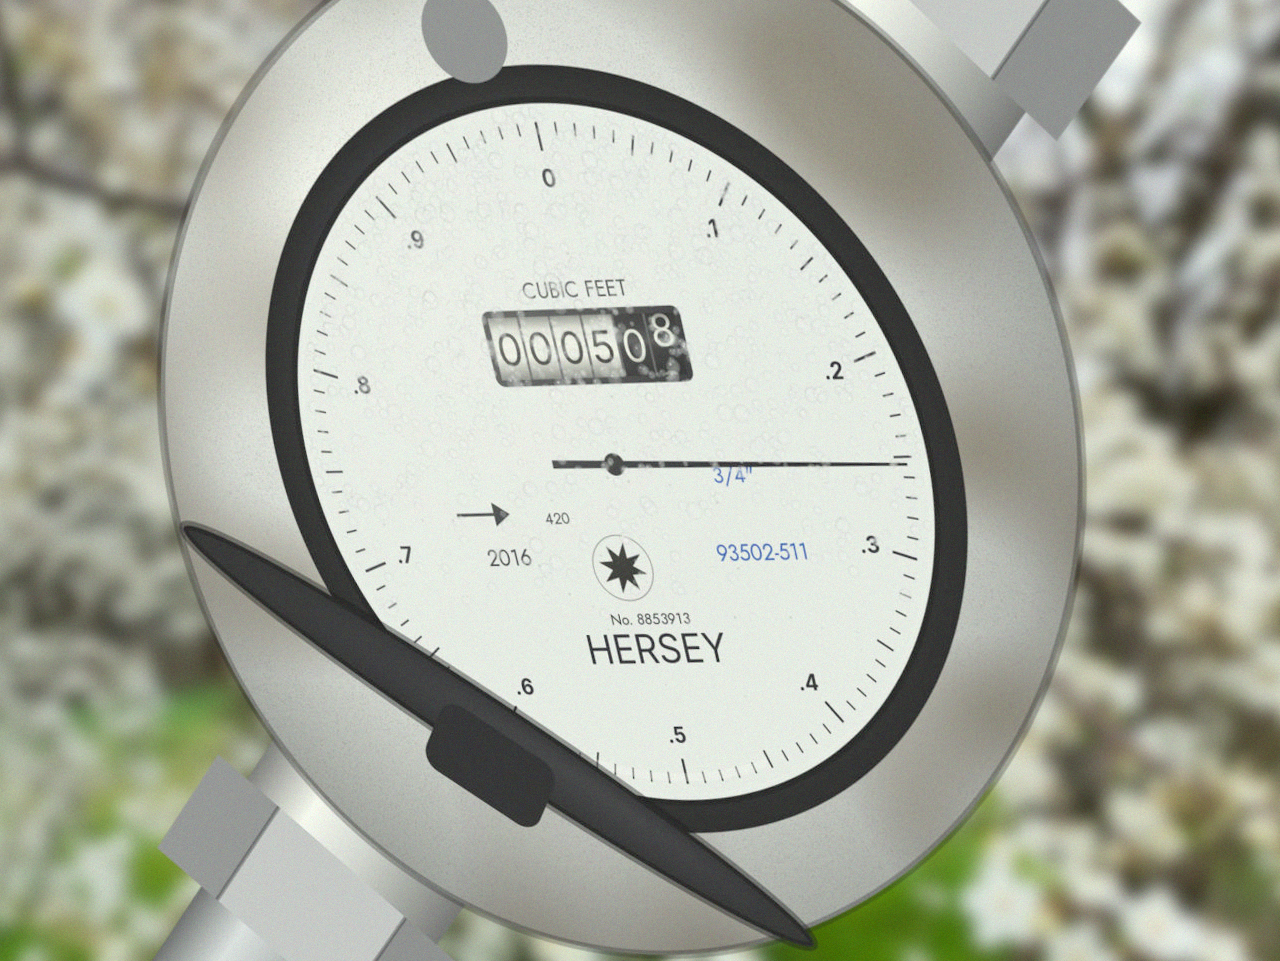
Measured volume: 508.25 ft³
